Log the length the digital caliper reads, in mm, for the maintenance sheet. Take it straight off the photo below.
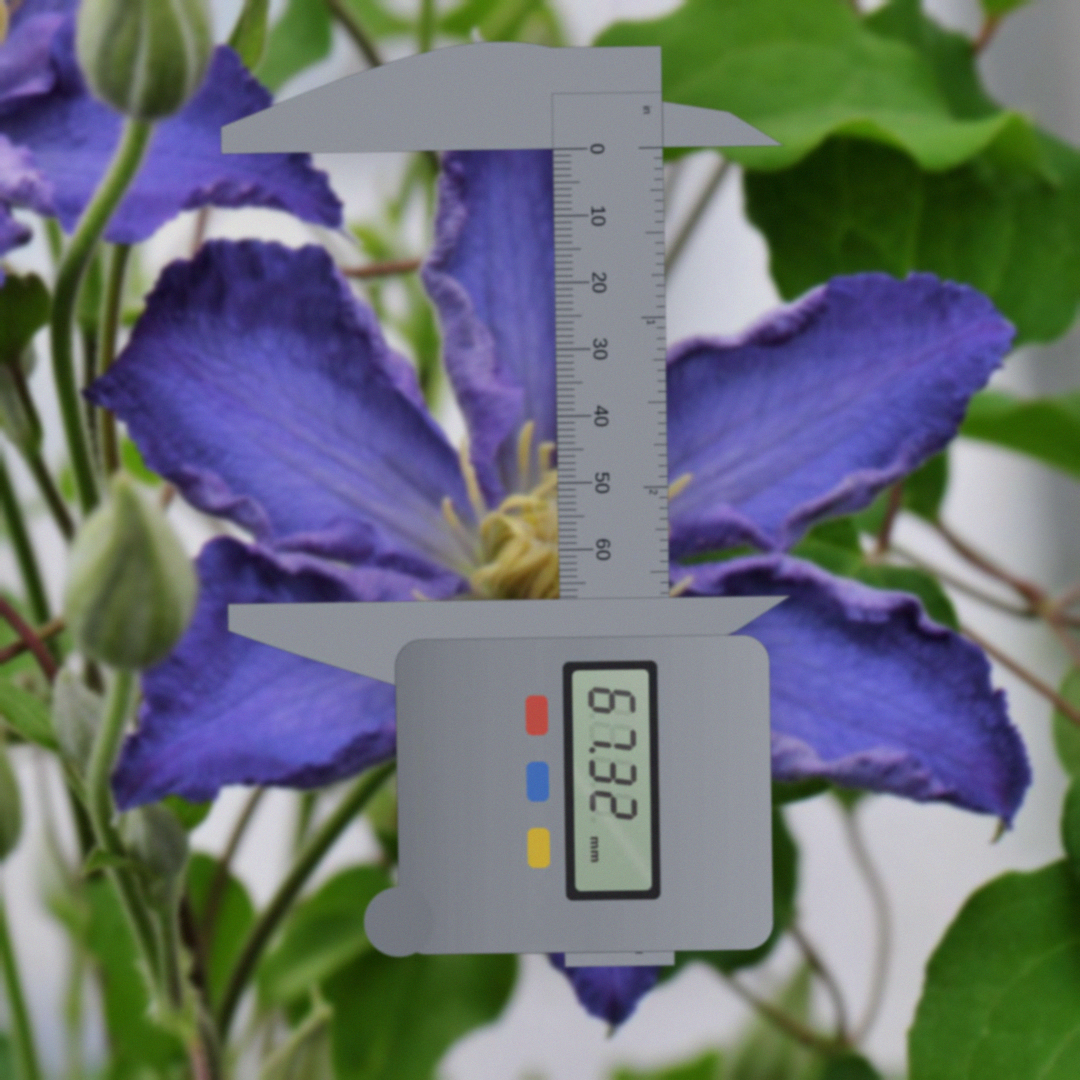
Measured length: 67.32 mm
